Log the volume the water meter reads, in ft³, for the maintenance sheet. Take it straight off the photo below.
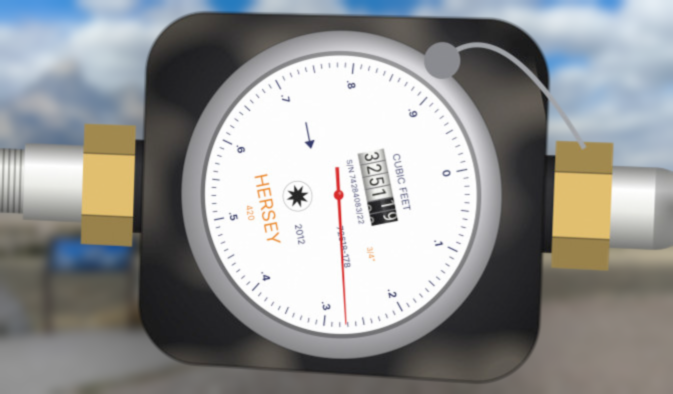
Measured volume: 325119.27 ft³
